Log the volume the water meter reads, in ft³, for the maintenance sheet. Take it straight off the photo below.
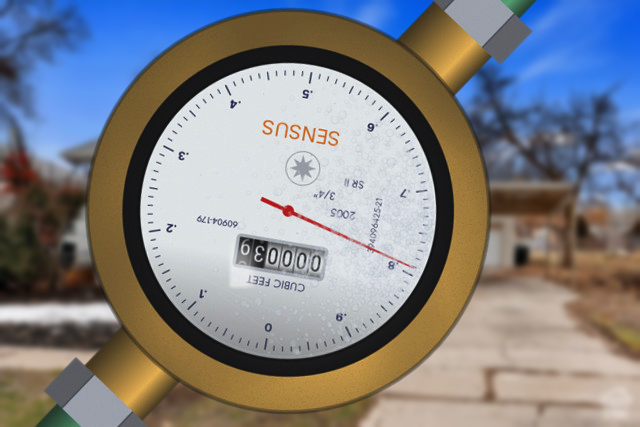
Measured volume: 38.79 ft³
